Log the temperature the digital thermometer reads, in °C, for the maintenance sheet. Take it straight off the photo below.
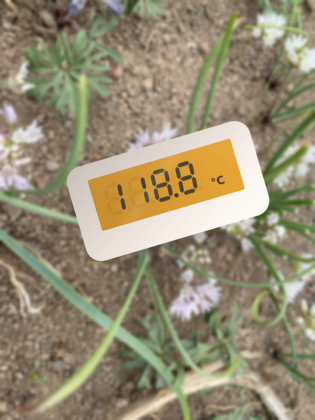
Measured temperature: 118.8 °C
